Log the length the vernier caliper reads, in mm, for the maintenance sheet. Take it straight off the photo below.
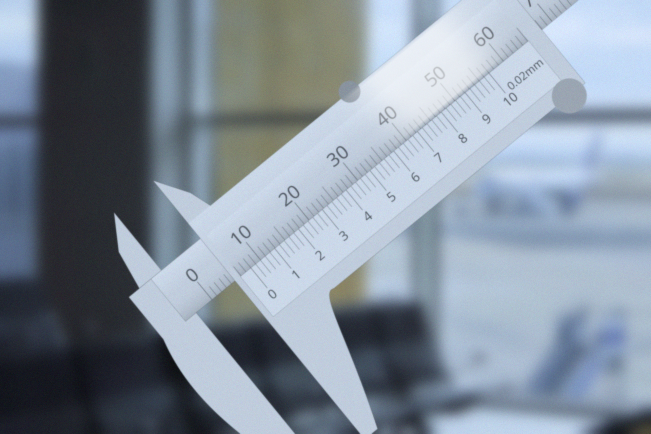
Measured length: 8.0 mm
